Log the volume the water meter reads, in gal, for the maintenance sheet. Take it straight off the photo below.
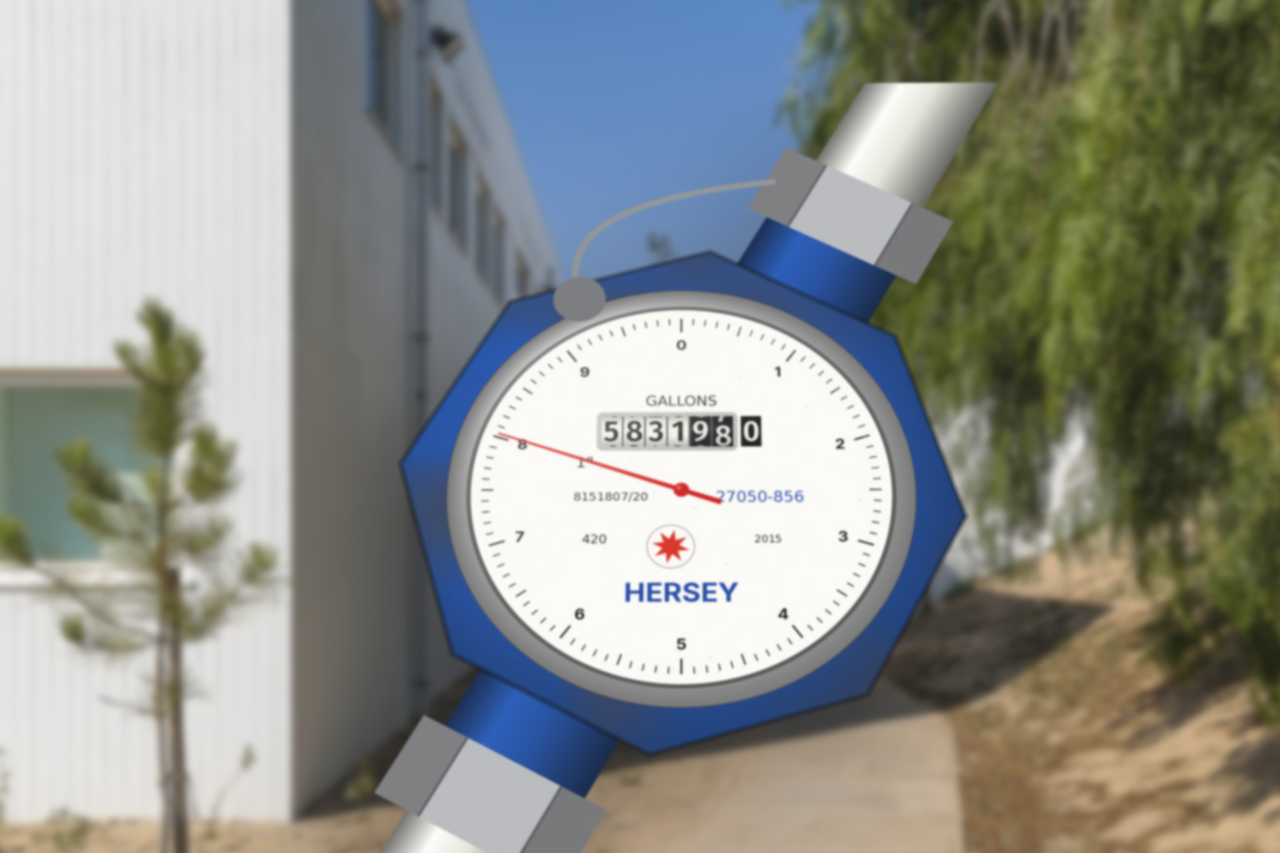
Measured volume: 5831978.0 gal
